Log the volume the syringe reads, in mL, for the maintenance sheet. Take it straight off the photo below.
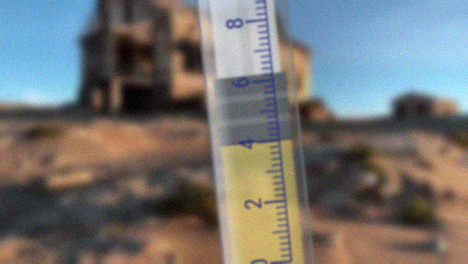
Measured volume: 4 mL
